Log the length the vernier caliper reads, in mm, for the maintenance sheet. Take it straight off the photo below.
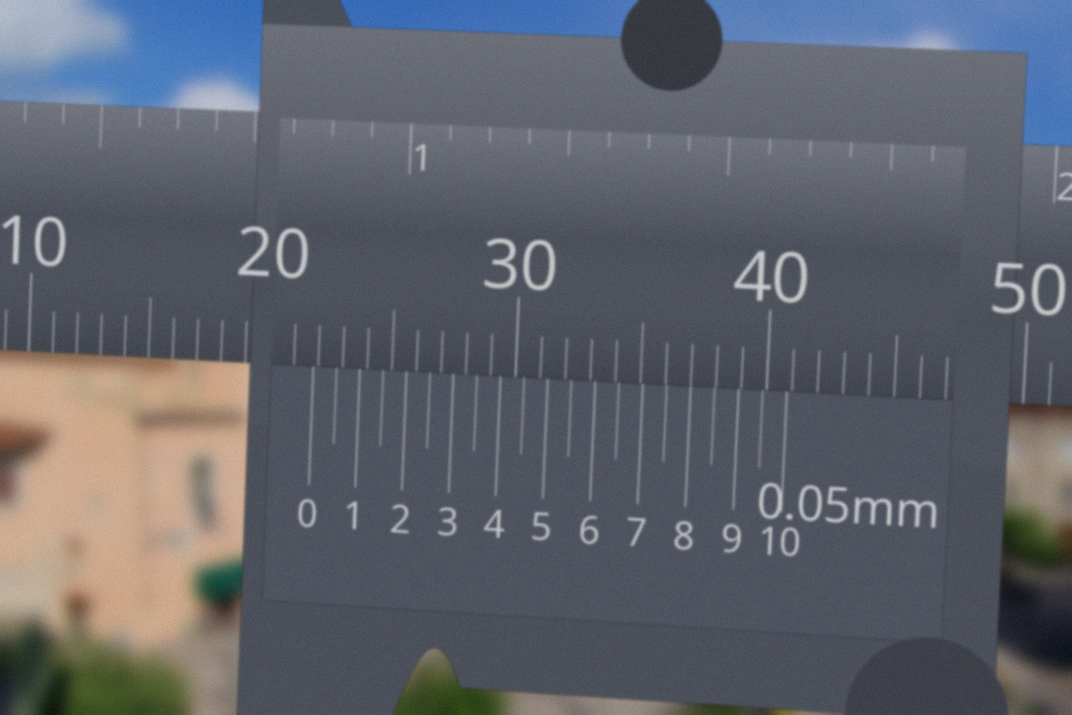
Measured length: 21.8 mm
